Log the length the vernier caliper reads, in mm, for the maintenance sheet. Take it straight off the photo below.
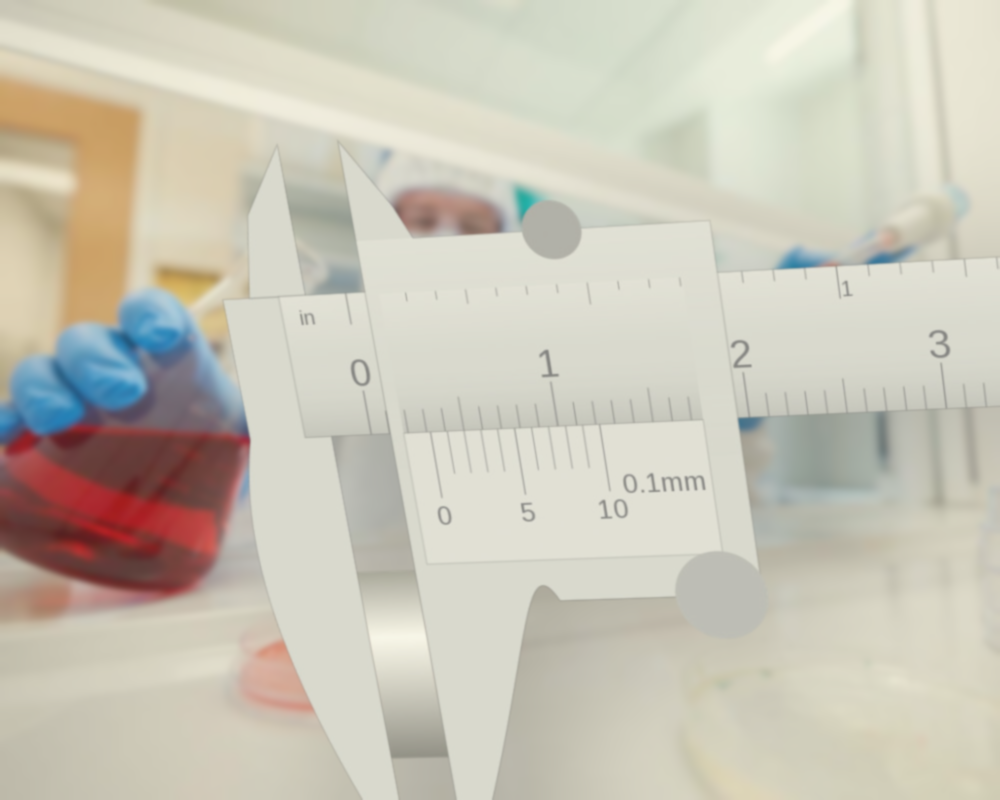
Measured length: 3.2 mm
